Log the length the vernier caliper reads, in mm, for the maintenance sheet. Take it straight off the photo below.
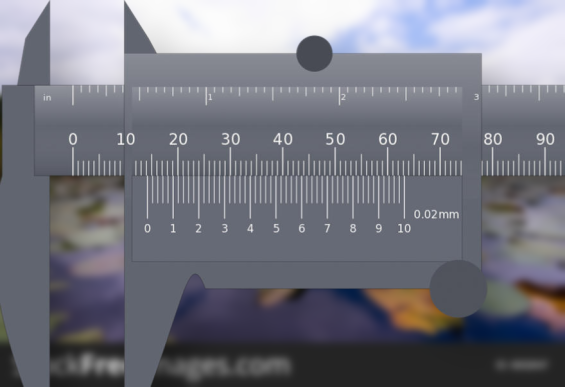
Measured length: 14.2 mm
